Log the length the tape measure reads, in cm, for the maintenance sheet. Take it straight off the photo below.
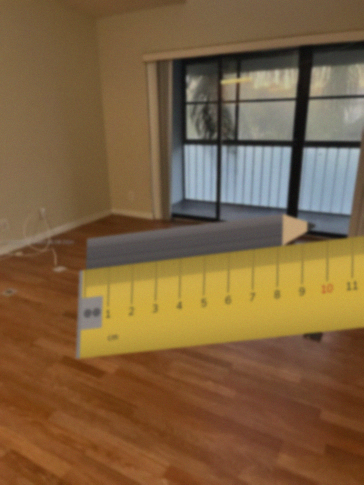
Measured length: 9.5 cm
